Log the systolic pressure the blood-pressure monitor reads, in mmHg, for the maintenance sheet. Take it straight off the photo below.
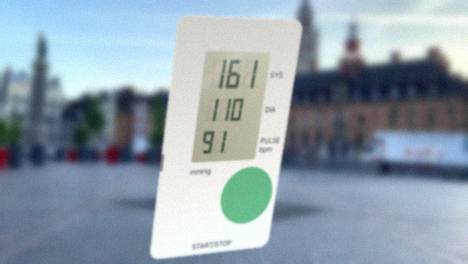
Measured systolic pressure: 161 mmHg
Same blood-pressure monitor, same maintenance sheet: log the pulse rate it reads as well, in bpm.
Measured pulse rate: 91 bpm
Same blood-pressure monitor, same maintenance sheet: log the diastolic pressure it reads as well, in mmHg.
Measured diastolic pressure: 110 mmHg
